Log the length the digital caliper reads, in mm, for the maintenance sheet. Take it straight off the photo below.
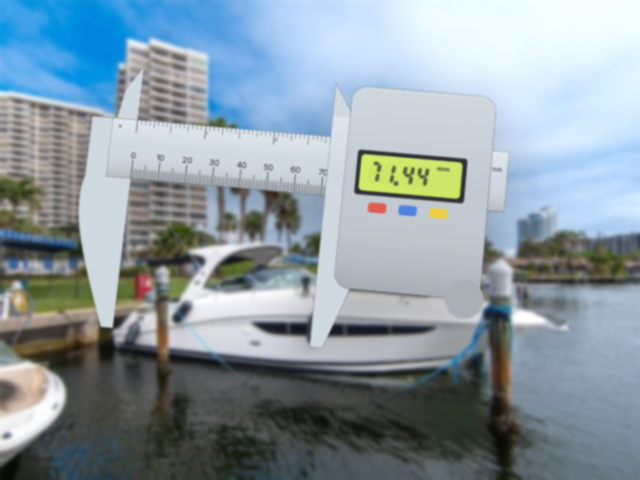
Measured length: 71.44 mm
